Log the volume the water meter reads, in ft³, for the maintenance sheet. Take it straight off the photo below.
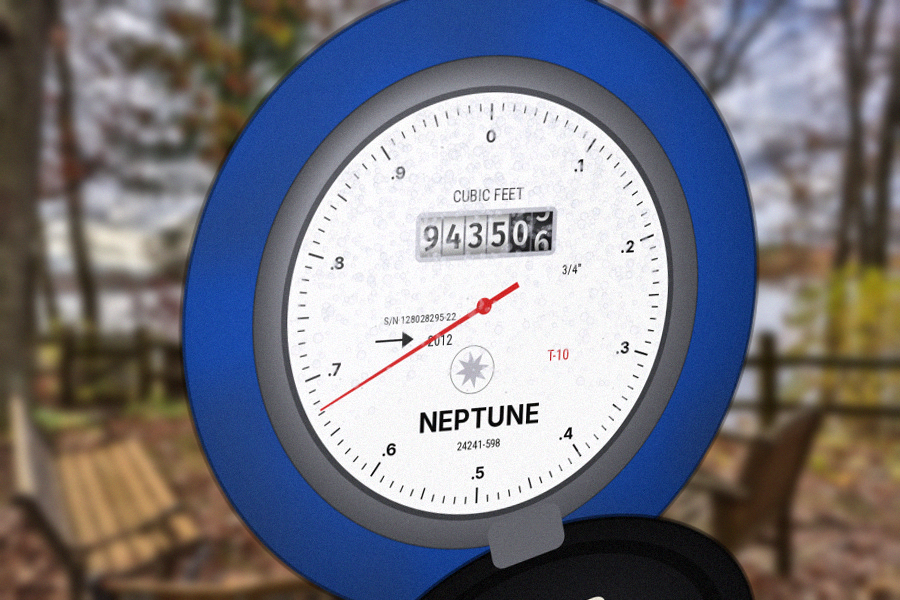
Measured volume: 943505.67 ft³
